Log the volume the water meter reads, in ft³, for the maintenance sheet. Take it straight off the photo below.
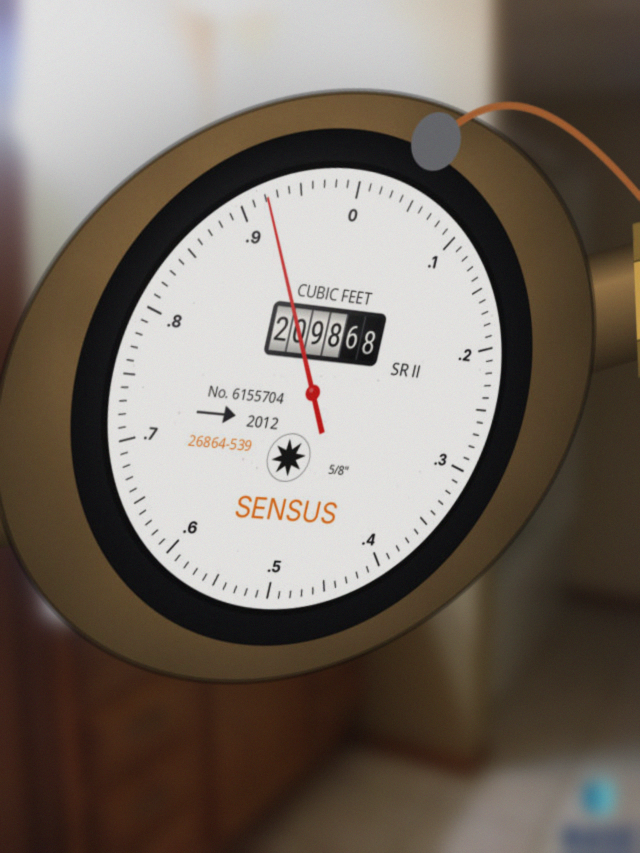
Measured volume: 209867.92 ft³
